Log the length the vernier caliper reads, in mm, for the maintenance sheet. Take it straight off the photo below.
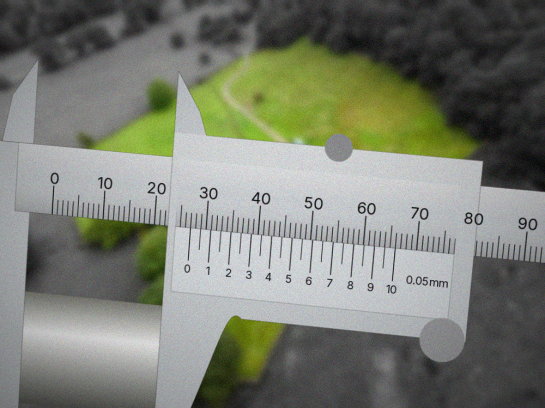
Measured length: 27.0 mm
